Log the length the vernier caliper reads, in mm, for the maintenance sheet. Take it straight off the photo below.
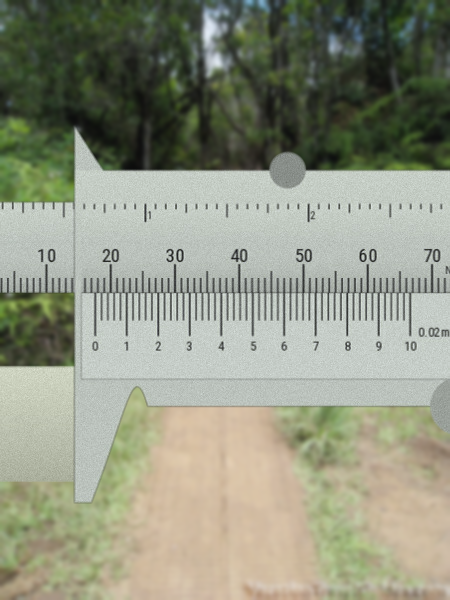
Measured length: 17.6 mm
